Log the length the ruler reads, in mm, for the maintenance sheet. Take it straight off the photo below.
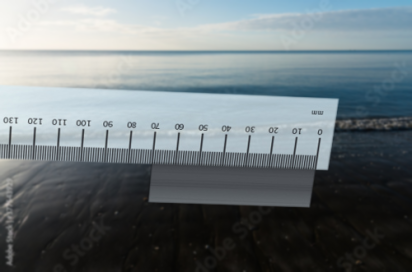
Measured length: 70 mm
